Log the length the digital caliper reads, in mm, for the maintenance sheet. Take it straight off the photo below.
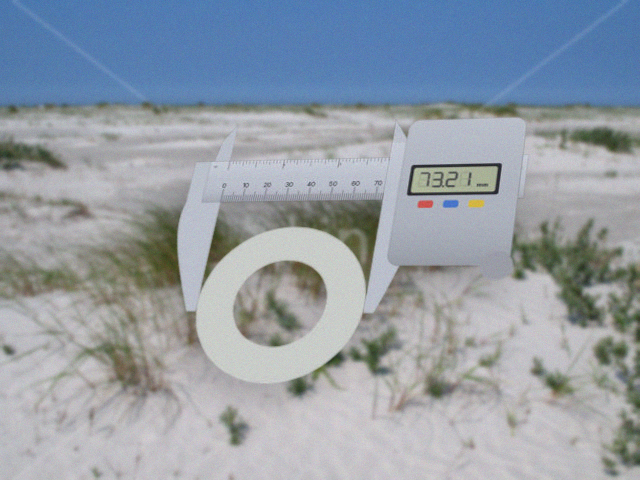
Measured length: 73.21 mm
